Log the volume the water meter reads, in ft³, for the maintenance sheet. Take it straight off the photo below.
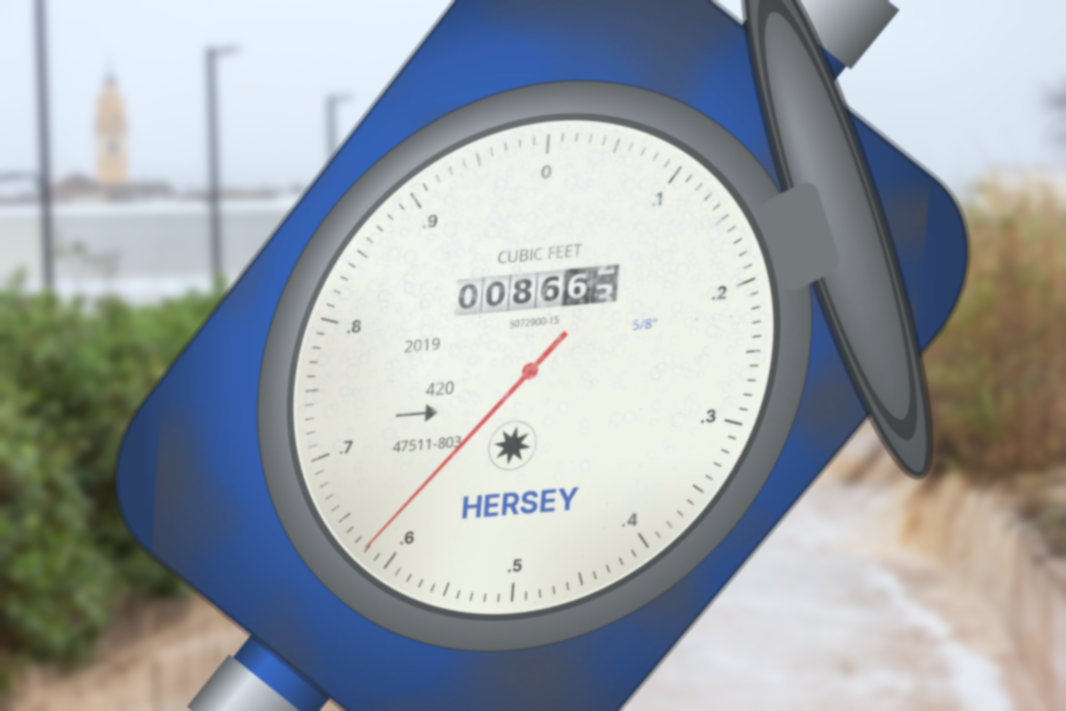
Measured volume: 8662.62 ft³
